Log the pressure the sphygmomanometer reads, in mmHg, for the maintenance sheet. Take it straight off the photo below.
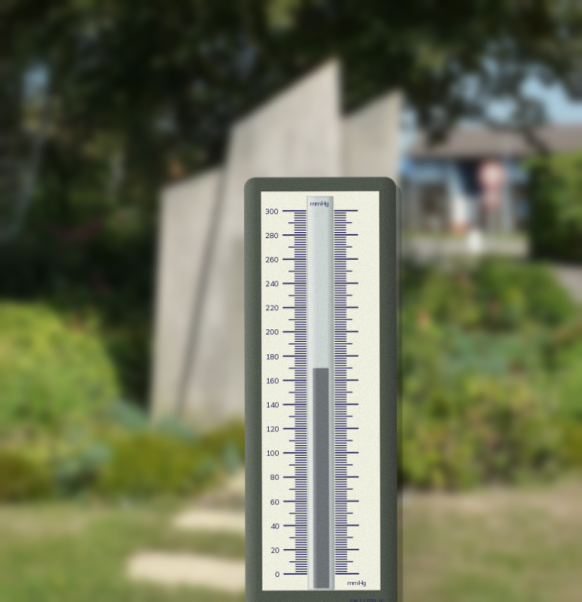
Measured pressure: 170 mmHg
